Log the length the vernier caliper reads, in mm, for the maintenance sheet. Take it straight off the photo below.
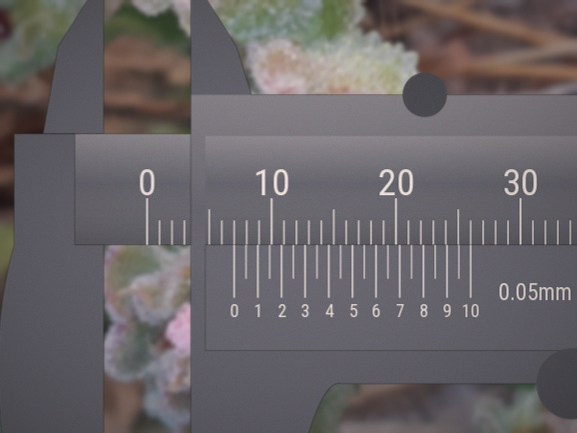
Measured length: 7.0 mm
